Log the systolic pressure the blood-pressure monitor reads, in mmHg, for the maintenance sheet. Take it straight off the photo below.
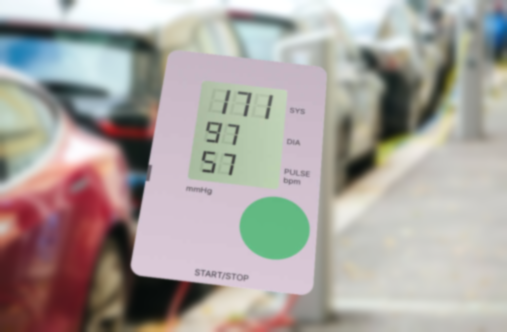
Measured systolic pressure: 171 mmHg
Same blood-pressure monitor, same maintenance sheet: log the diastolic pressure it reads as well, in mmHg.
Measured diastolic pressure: 97 mmHg
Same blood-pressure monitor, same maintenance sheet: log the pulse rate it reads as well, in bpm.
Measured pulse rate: 57 bpm
